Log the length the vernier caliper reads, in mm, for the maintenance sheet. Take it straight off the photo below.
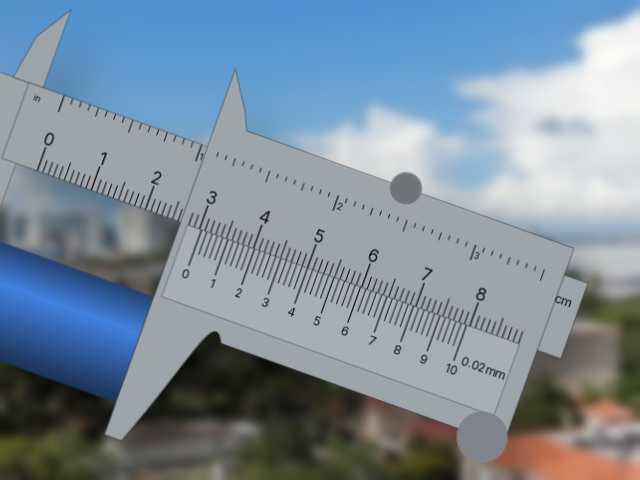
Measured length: 30.4 mm
